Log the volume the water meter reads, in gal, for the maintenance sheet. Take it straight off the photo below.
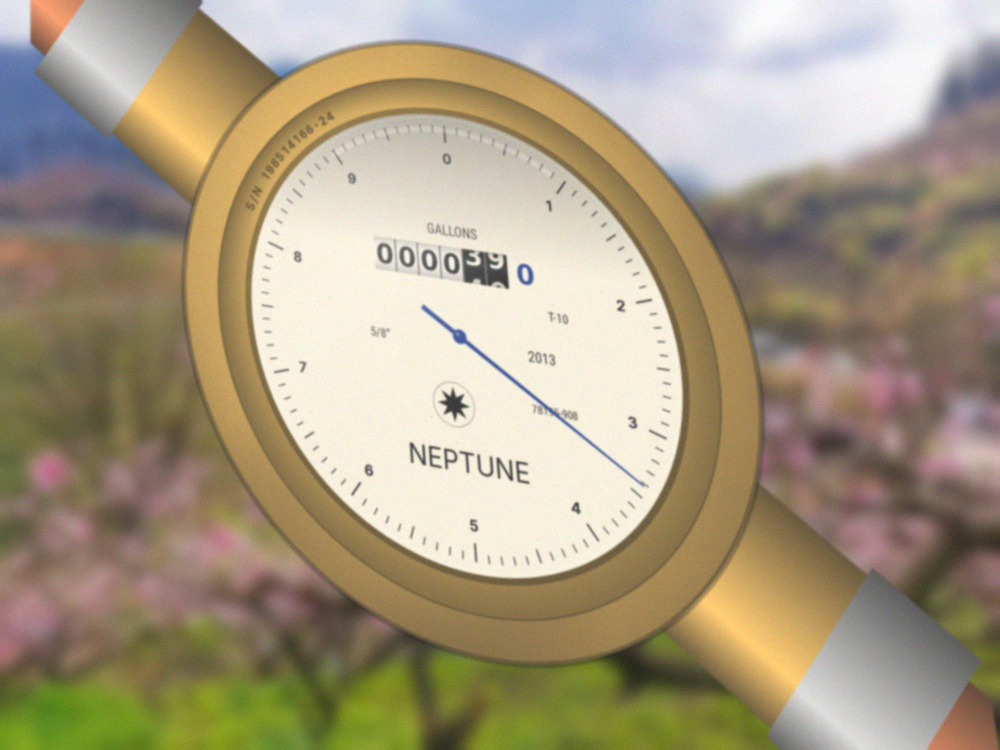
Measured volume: 393.4 gal
